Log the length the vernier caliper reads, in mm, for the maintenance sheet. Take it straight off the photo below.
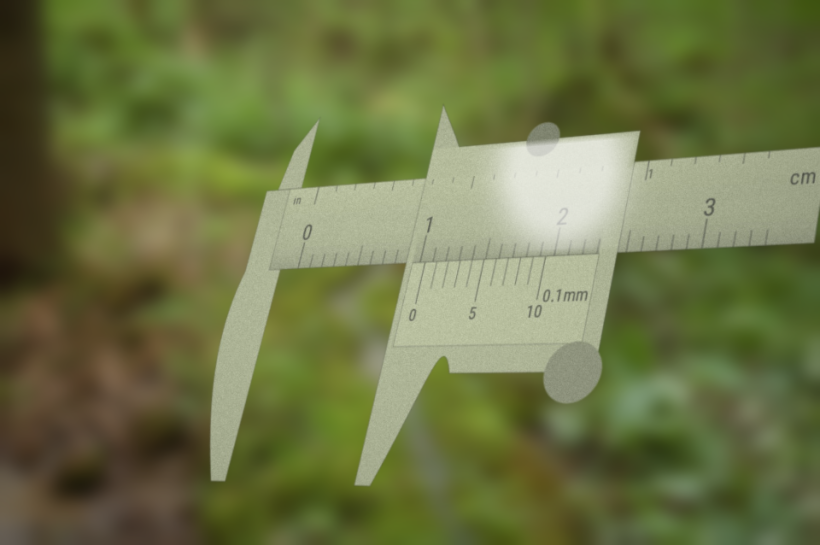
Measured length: 10.4 mm
